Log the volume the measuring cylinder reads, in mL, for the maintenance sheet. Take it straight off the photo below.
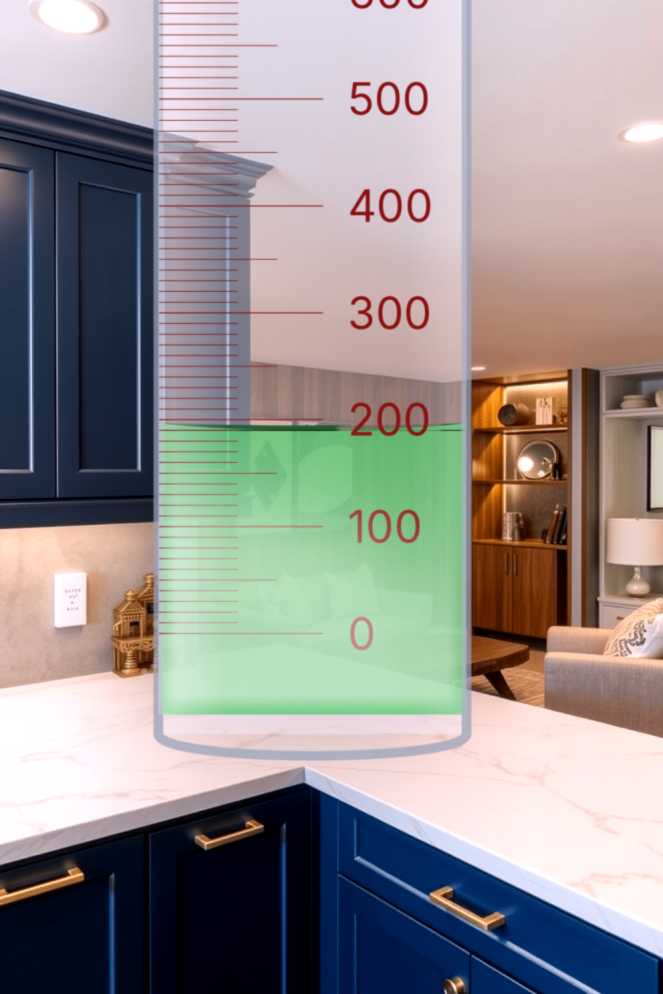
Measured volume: 190 mL
